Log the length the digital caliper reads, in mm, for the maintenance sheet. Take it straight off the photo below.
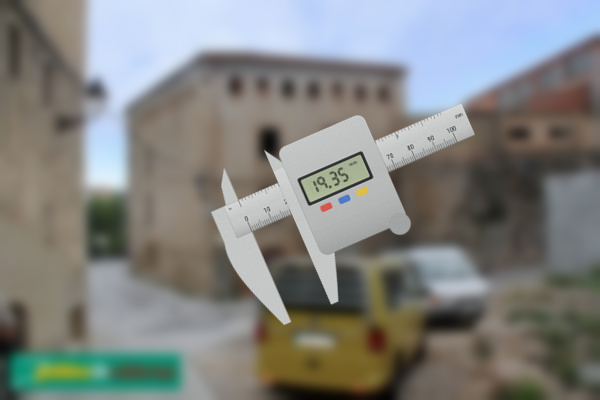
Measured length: 19.35 mm
